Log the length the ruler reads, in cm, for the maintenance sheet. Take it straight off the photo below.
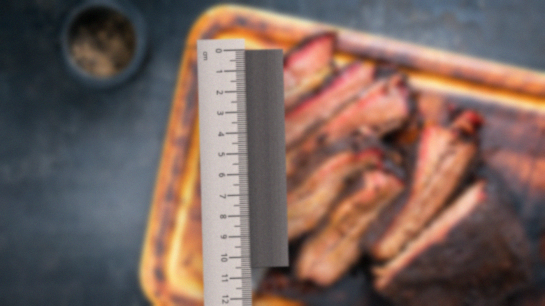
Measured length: 10.5 cm
